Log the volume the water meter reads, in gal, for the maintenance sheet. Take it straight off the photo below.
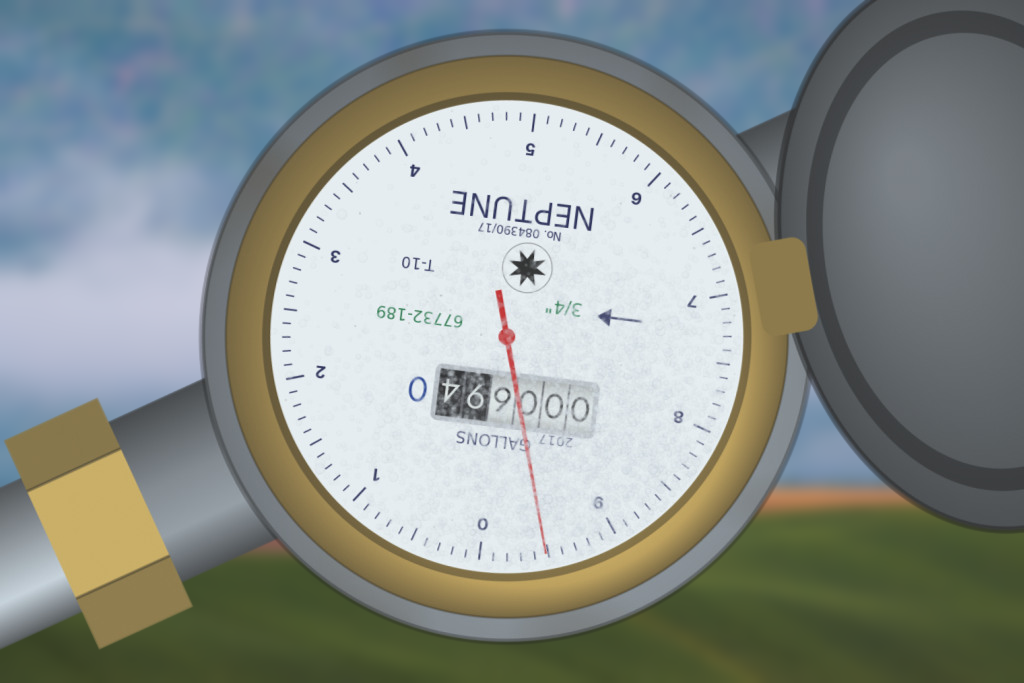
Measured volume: 6939.5 gal
